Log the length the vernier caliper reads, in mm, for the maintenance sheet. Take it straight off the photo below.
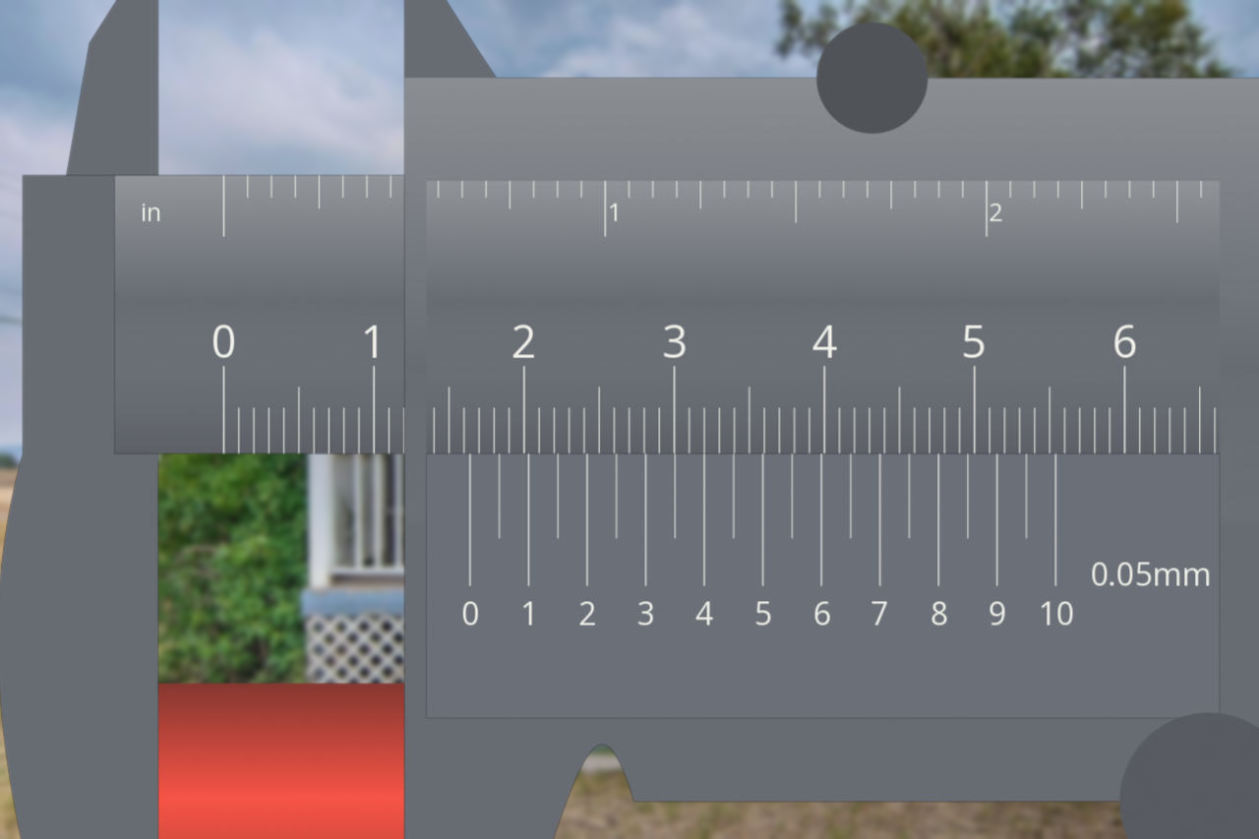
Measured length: 16.4 mm
